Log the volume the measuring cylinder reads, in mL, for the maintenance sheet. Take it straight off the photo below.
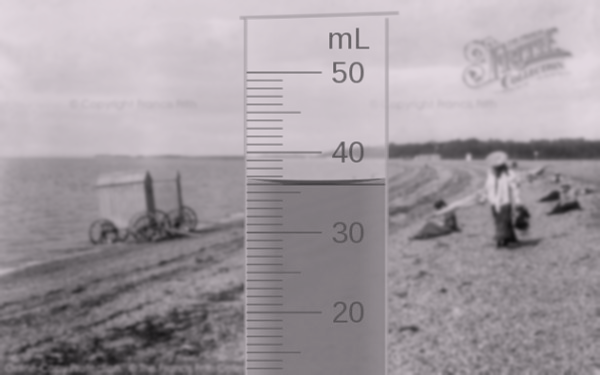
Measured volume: 36 mL
